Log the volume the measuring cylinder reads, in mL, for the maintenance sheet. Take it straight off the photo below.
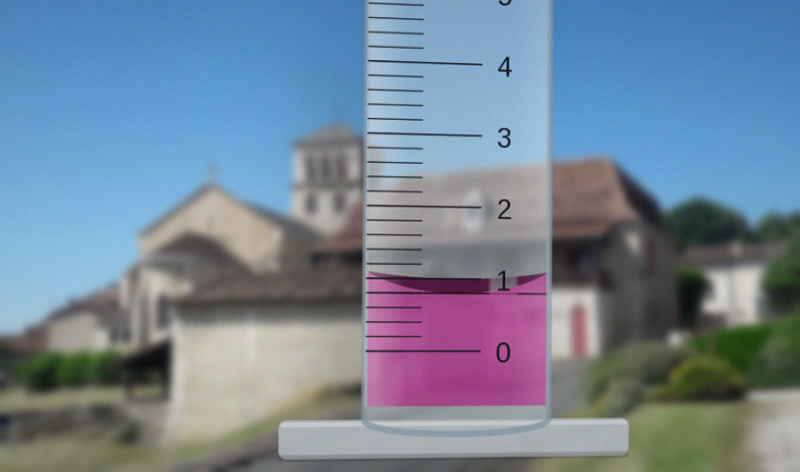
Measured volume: 0.8 mL
